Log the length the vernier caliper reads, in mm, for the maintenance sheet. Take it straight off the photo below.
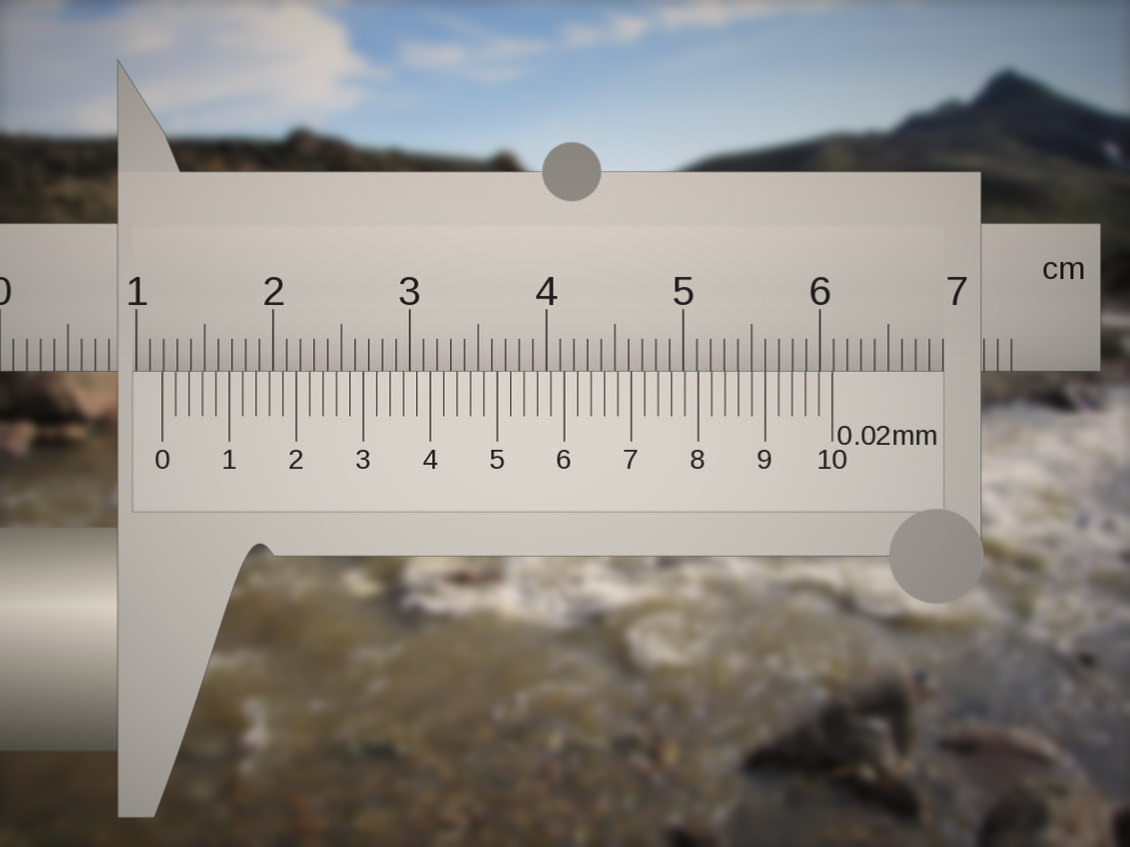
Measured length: 11.9 mm
